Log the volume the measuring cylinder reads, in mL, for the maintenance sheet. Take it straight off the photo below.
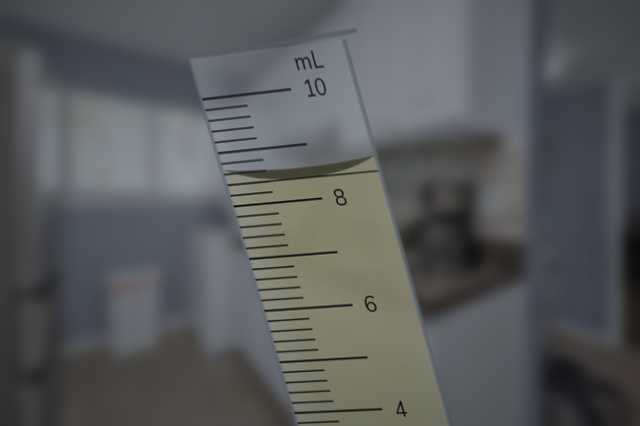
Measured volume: 8.4 mL
